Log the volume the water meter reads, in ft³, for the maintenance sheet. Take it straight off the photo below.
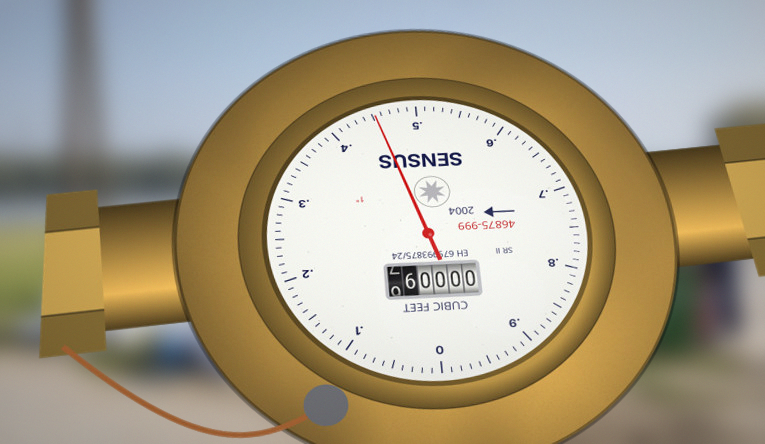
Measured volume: 96.45 ft³
